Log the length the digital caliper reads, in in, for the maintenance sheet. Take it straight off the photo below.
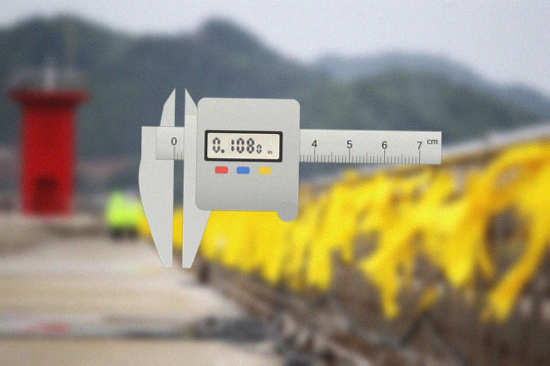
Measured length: 0.1080 in
